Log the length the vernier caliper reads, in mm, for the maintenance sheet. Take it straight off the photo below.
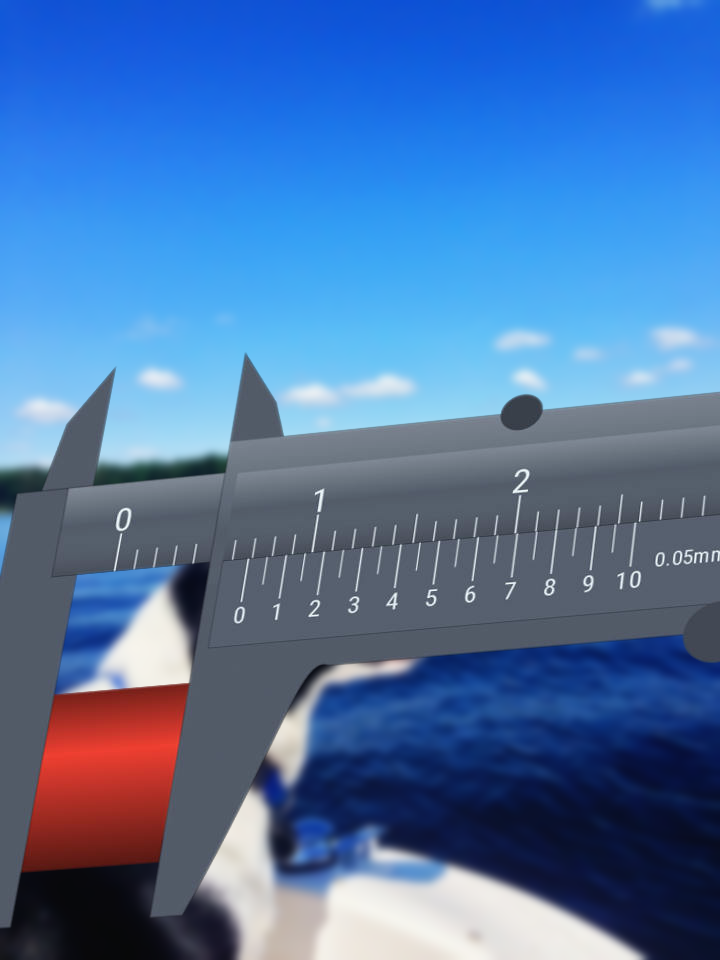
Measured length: 6.8 mm
